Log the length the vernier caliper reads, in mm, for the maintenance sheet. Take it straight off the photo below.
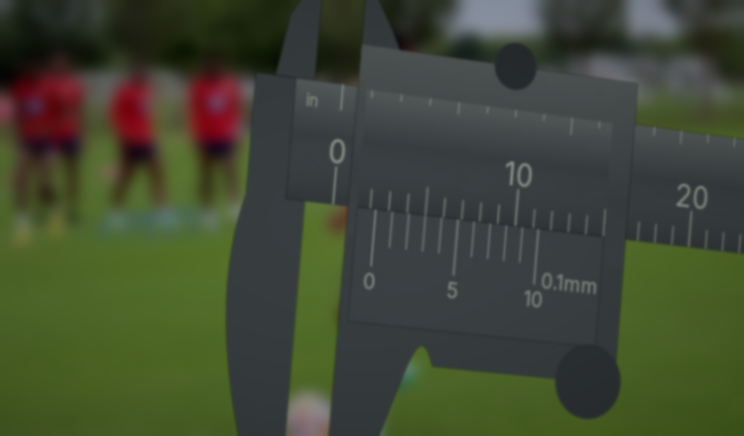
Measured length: 2.3 mm
